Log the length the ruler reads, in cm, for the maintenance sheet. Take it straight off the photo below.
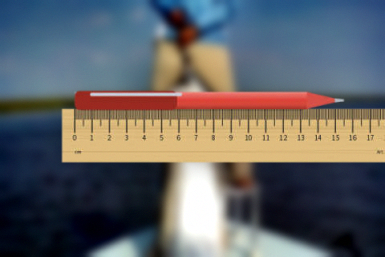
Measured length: 15.5 cm
